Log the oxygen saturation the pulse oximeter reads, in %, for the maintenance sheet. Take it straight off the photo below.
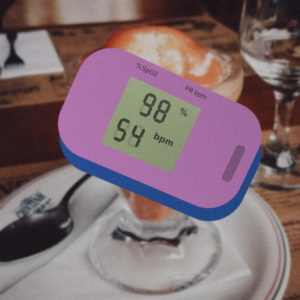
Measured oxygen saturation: 98 %
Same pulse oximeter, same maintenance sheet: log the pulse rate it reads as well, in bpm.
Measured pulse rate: 54 bpm
